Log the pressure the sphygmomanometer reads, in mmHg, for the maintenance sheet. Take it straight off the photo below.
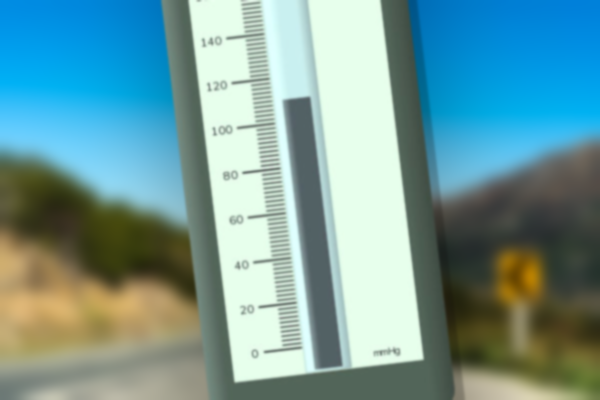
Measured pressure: 110 mmHg
